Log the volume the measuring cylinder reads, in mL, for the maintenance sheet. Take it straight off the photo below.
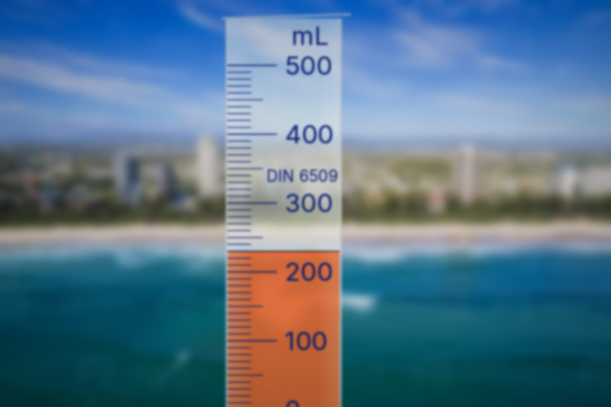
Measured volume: 230 mL
